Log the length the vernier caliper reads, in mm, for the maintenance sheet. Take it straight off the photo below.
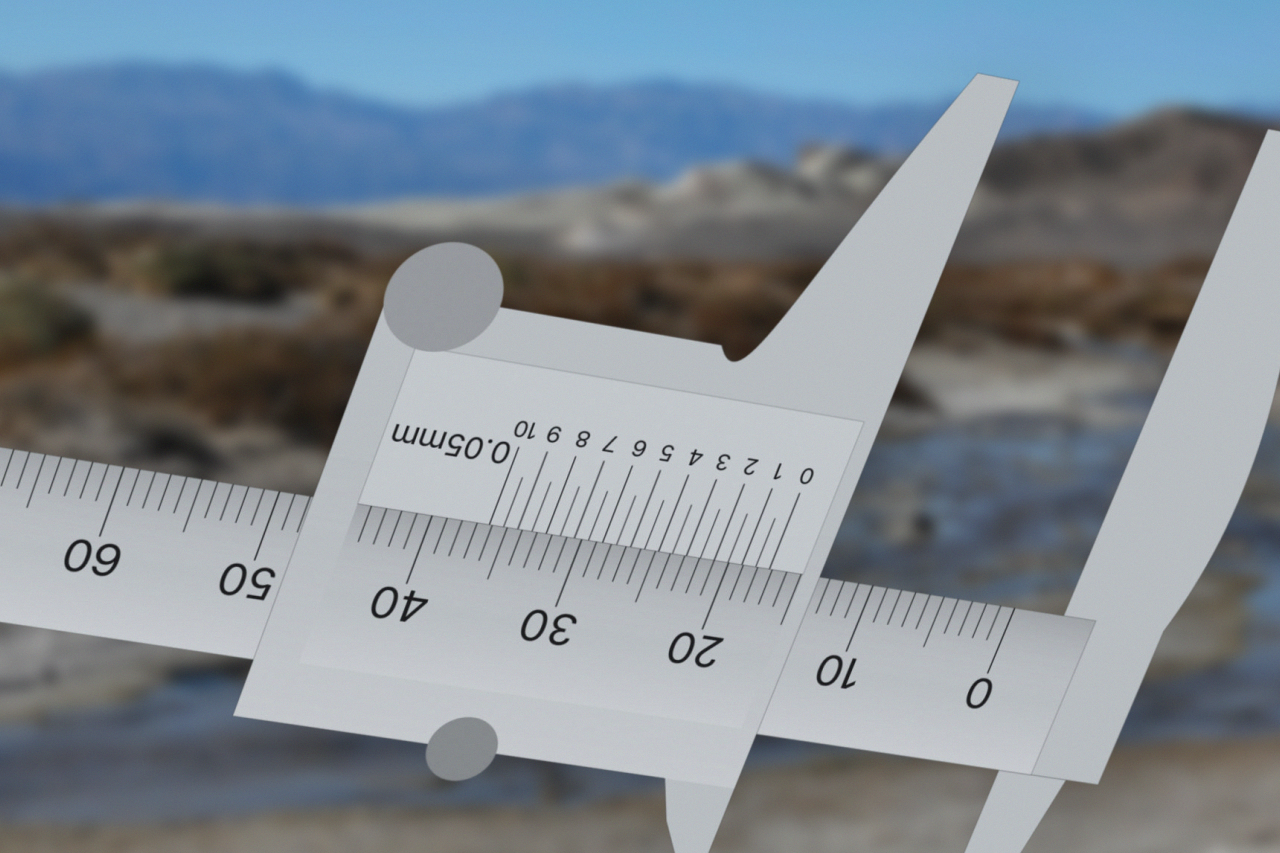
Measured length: 17.2 mm
